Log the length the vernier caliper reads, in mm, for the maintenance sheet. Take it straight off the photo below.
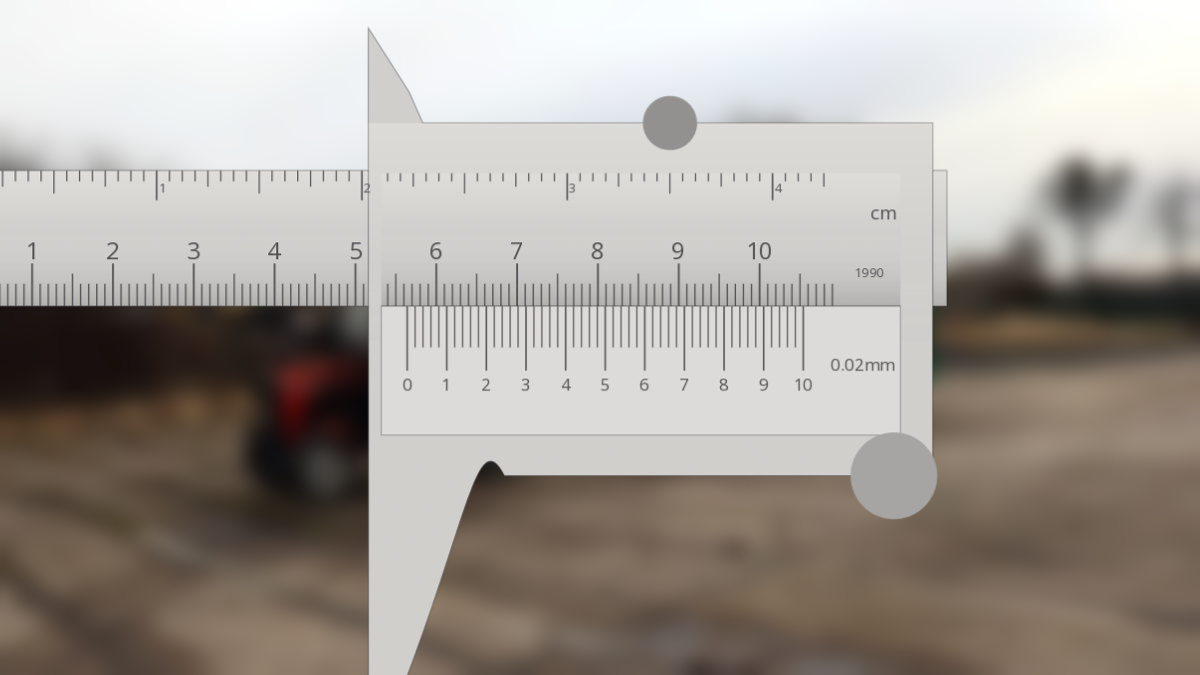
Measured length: 56.4 mm
